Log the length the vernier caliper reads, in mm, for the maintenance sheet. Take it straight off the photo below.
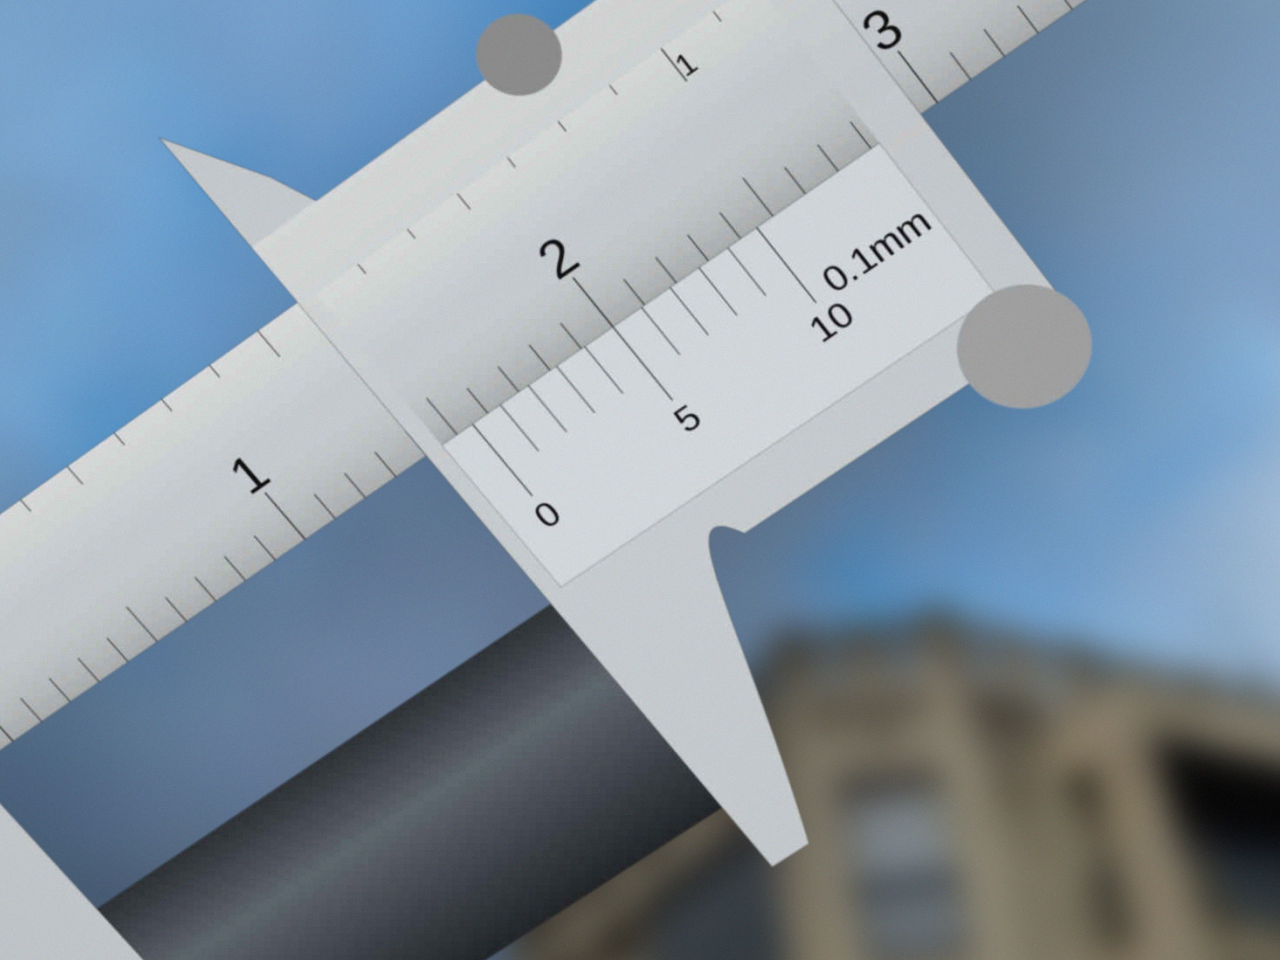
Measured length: 15.5 mm
